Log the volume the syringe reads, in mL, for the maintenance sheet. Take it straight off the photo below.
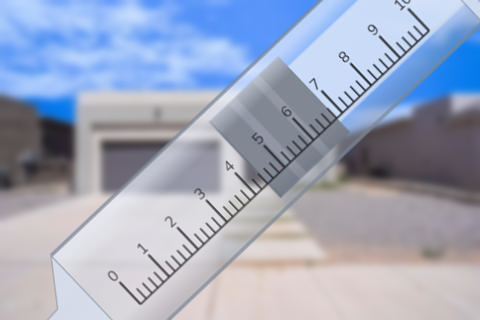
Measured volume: 4.4 mL
